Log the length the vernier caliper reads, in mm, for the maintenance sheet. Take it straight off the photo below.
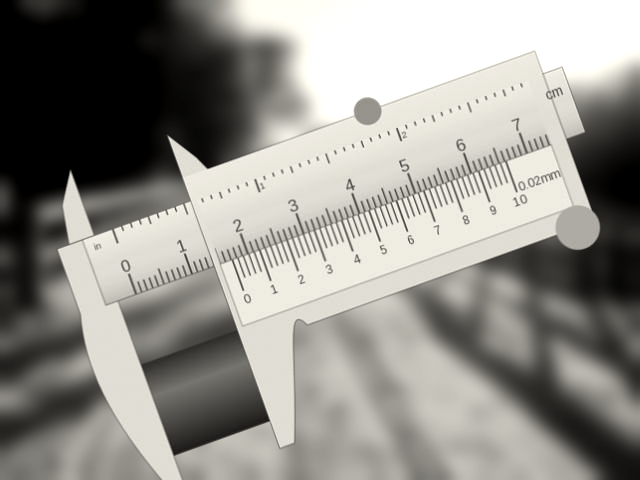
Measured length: 17.2 mm
